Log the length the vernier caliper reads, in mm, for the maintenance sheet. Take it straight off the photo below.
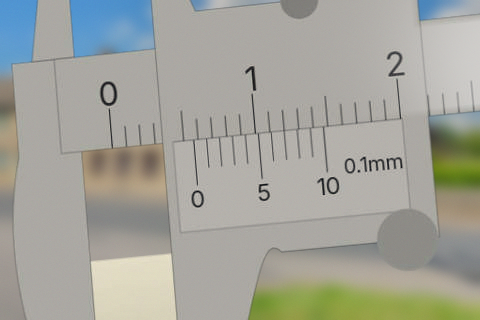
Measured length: 5.7 mm
